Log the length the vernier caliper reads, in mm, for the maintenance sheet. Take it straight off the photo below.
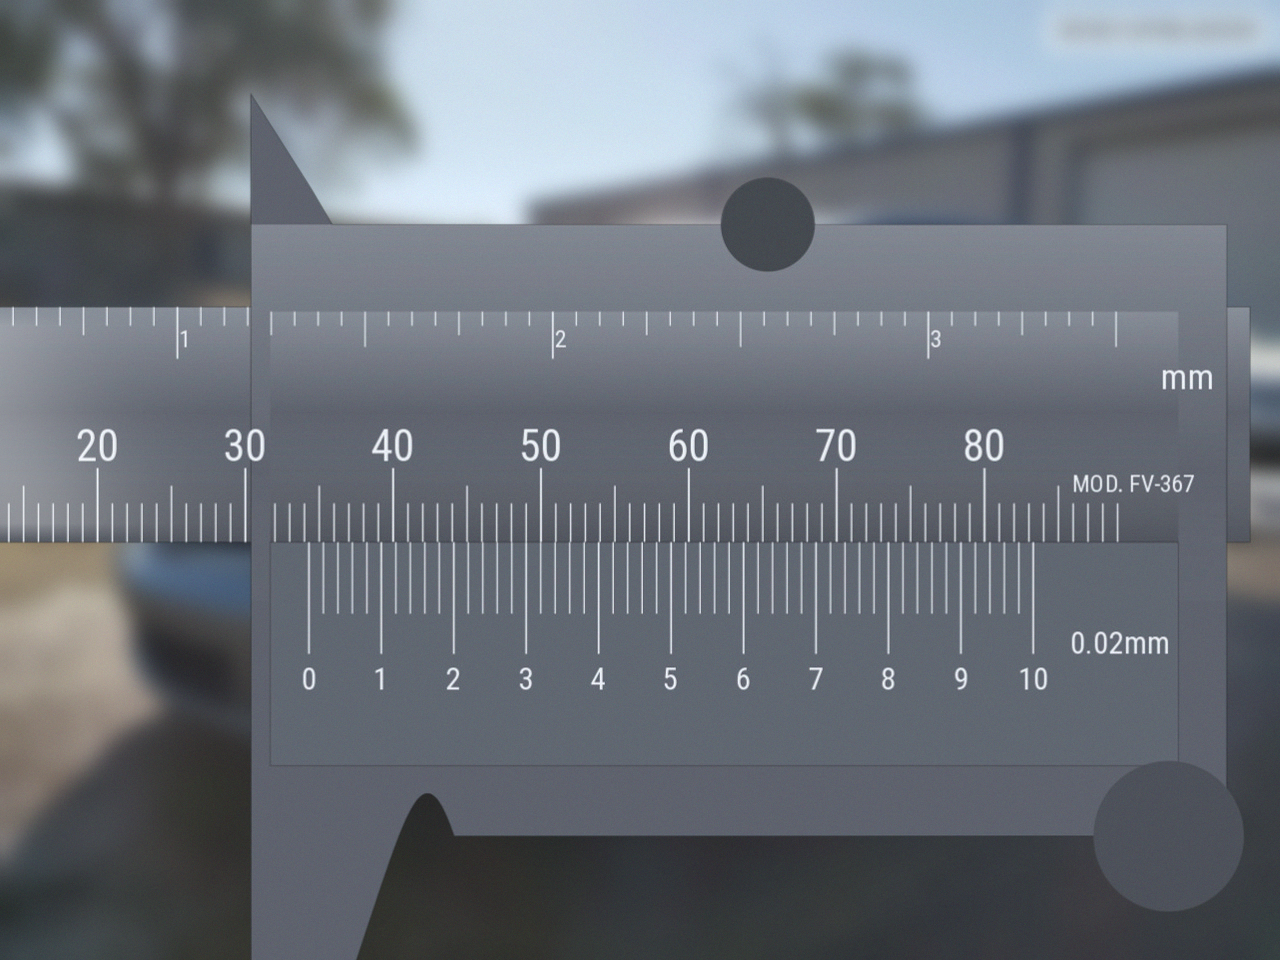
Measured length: 34.3 mm
